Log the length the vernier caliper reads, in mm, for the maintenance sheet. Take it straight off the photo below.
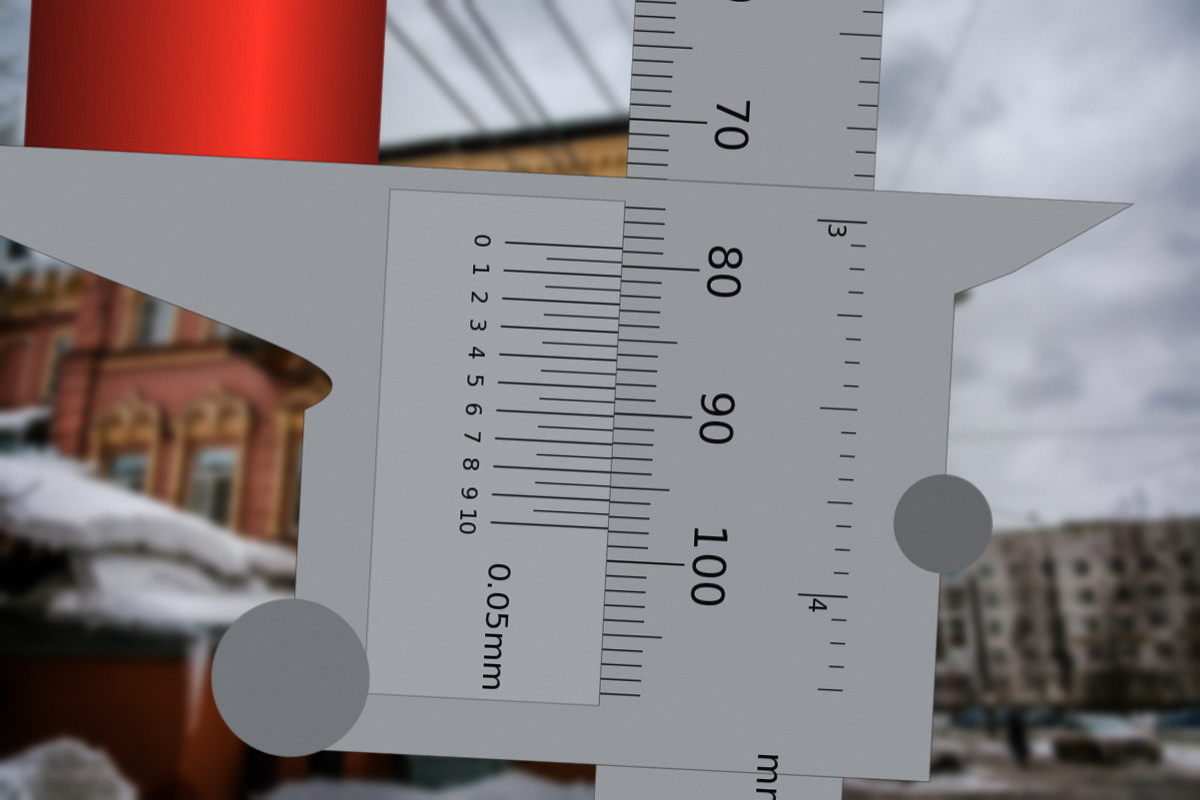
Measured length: 78.8 mm
